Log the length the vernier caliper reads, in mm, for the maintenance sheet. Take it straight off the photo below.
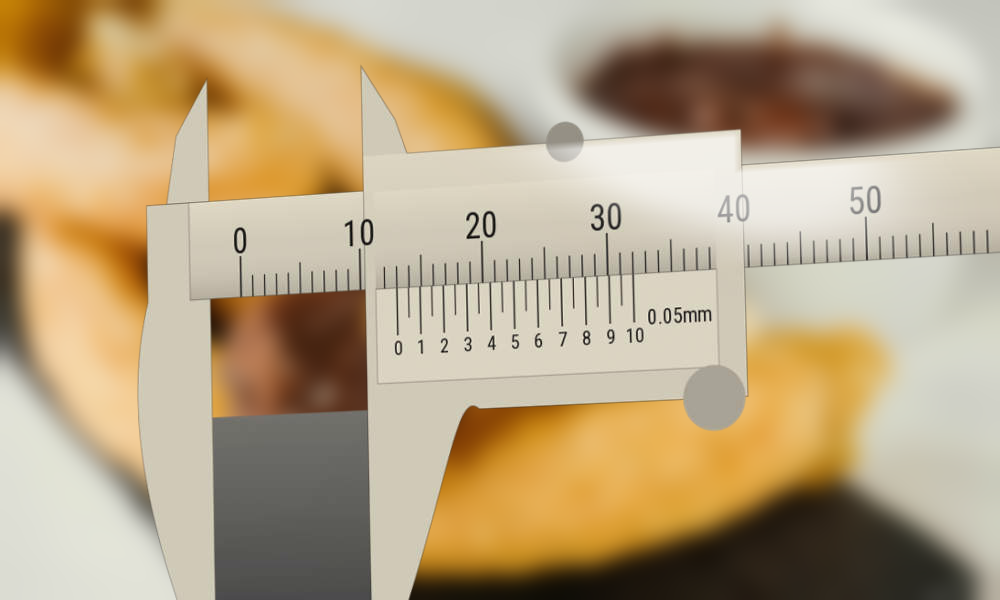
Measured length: 13.0 mm
